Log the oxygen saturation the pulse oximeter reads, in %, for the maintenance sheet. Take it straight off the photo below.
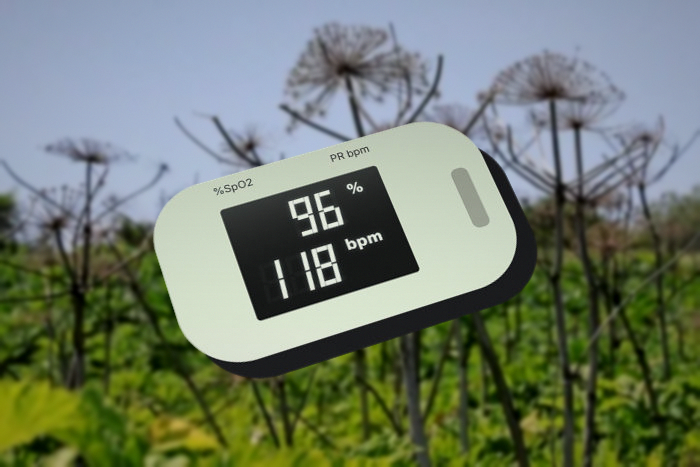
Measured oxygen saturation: 96 %
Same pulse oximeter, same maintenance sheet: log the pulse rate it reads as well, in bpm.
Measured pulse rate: 118 bpm
